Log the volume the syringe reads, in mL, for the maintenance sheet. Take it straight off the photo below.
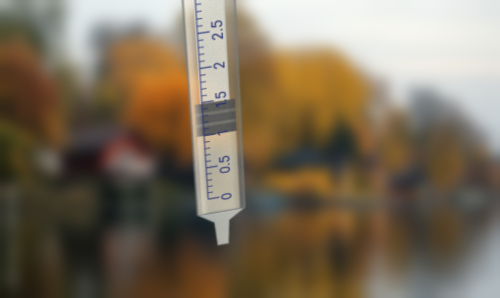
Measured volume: 1 mL
